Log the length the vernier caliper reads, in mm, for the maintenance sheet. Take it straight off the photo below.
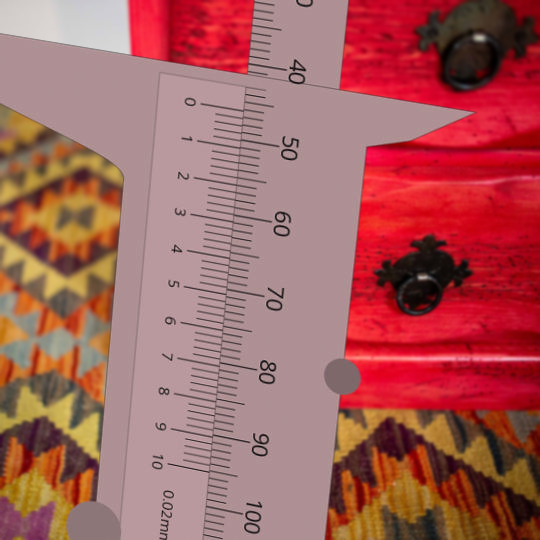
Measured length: 46.2 mm
